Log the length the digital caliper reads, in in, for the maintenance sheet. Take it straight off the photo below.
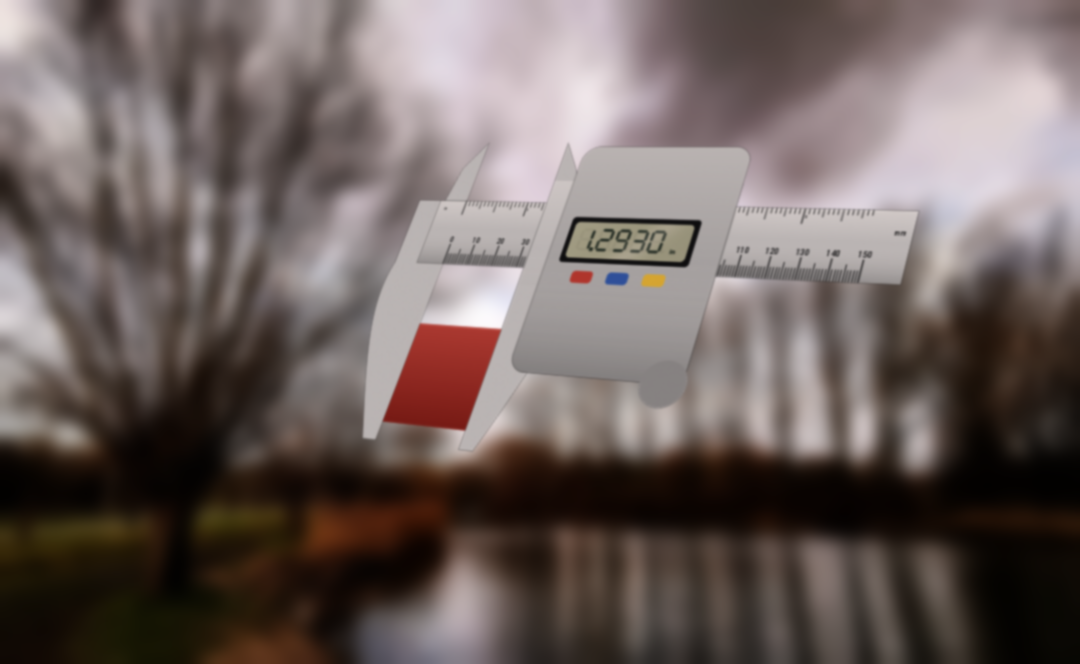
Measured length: 1.2930 in
